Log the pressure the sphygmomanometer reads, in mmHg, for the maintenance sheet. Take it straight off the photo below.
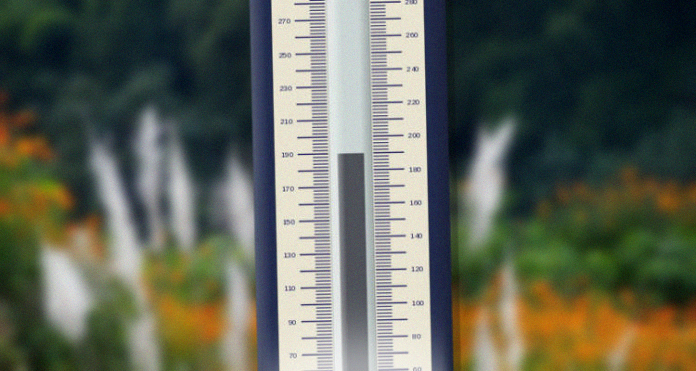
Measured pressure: 190 mmHg
